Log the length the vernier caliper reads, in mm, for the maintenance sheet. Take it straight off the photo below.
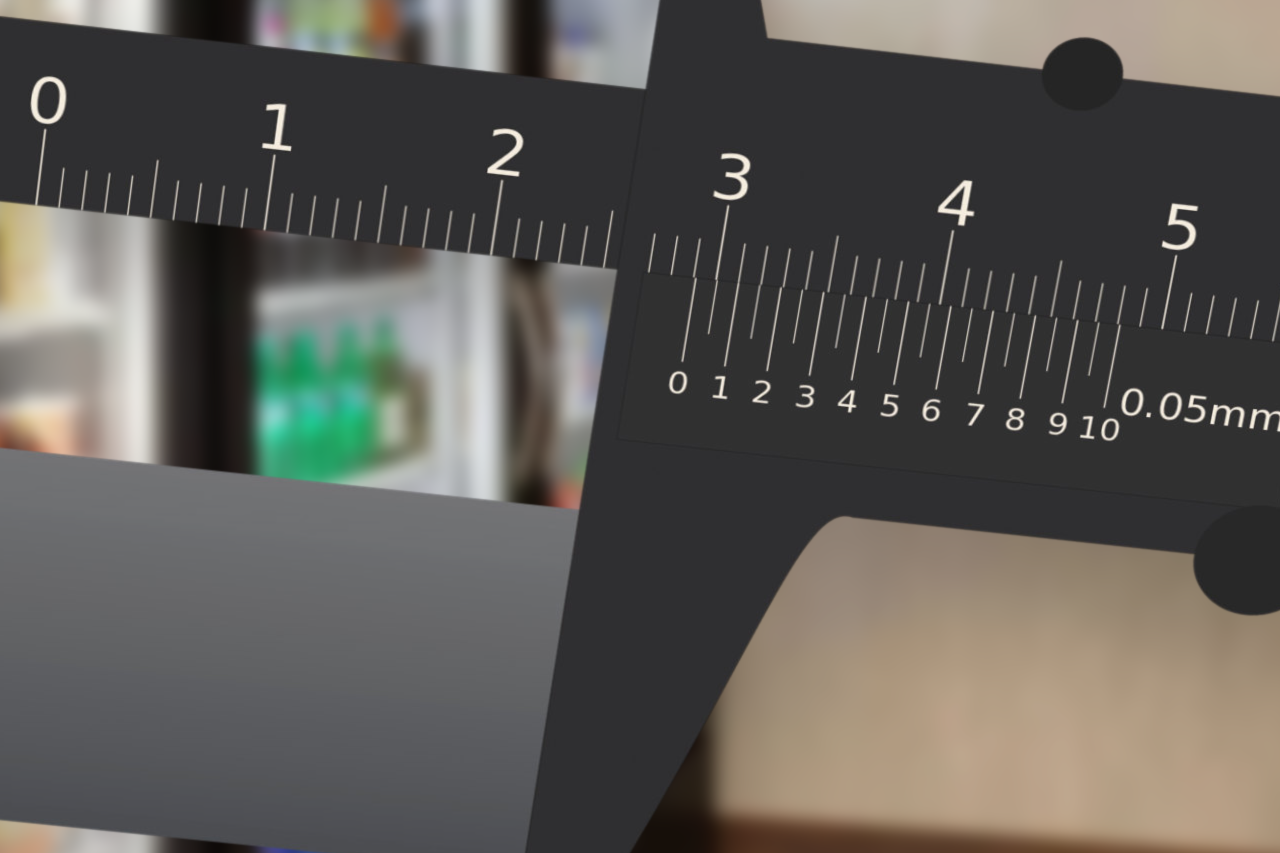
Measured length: 29.1 mm
